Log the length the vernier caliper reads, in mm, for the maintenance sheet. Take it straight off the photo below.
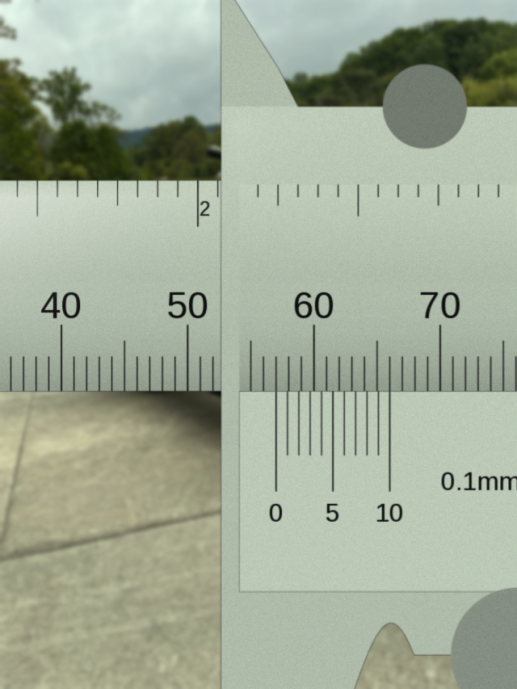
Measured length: 57.0 mm
